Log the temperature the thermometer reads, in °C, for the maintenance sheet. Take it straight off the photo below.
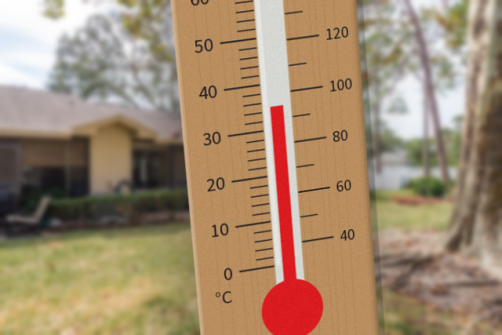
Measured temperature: 35 °C
